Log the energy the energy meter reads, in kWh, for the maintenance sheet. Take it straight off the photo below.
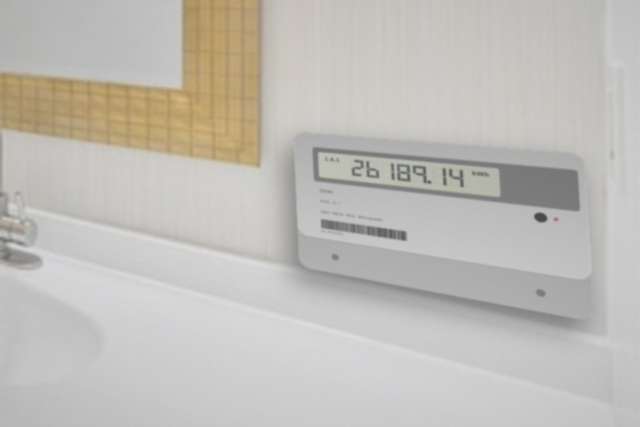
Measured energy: 26189.14 kWh
